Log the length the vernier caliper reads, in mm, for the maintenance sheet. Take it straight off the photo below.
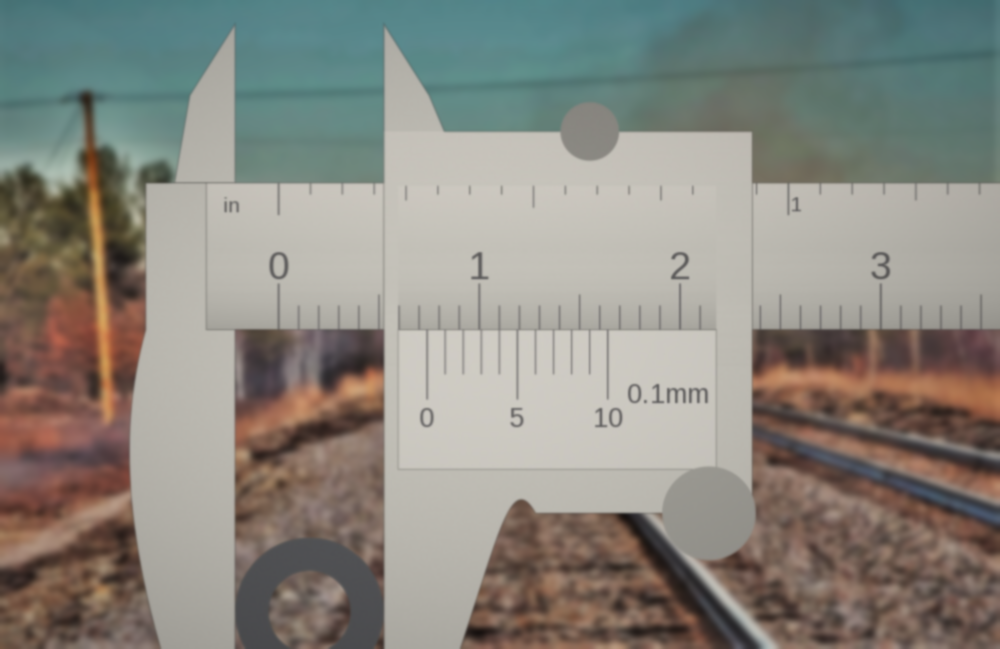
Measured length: 7.4 mm
